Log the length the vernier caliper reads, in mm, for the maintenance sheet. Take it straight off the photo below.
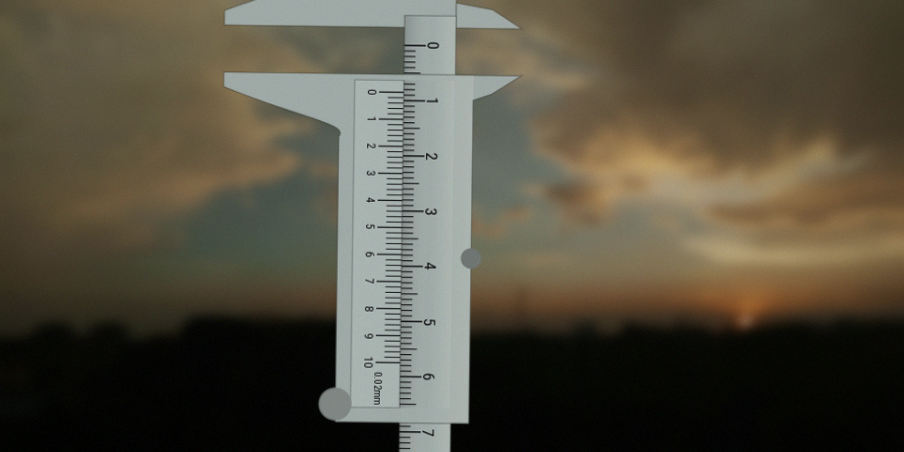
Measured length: 8.5 mm
